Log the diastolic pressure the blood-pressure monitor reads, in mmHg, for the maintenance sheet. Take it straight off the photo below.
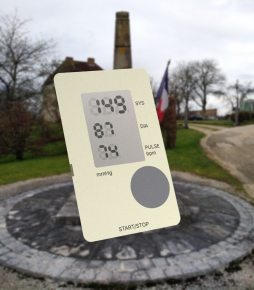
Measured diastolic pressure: 87 mmHg
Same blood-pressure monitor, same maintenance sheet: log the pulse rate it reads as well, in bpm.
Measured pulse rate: 74 bpm
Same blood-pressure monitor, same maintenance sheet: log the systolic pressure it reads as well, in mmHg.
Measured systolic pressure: 149 mmHg
